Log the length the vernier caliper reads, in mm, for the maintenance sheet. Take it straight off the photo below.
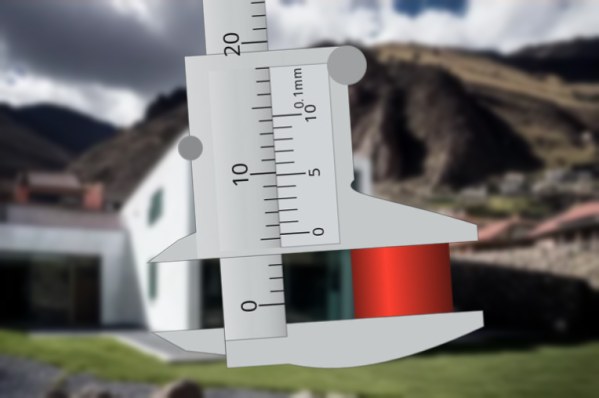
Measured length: 5.3 mm
